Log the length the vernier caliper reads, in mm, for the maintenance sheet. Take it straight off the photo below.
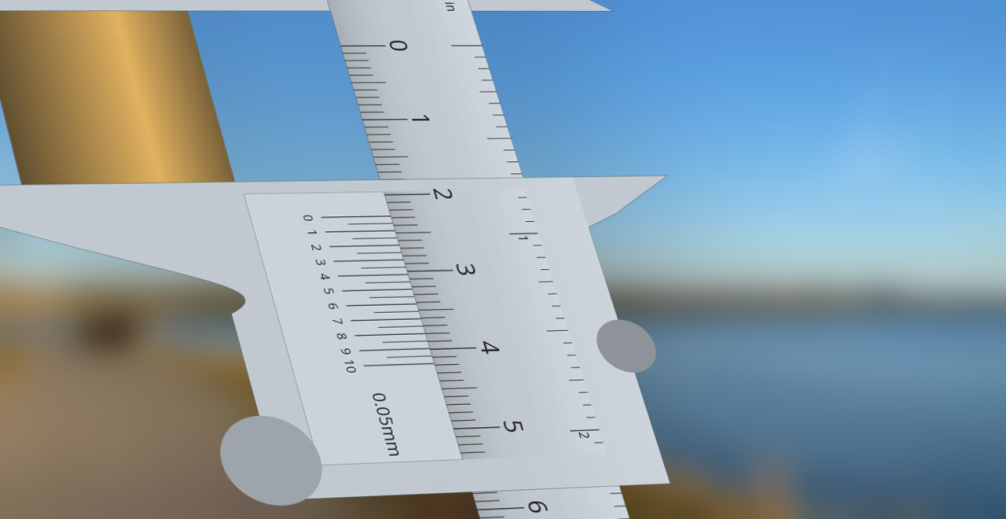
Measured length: 22.8 mm
